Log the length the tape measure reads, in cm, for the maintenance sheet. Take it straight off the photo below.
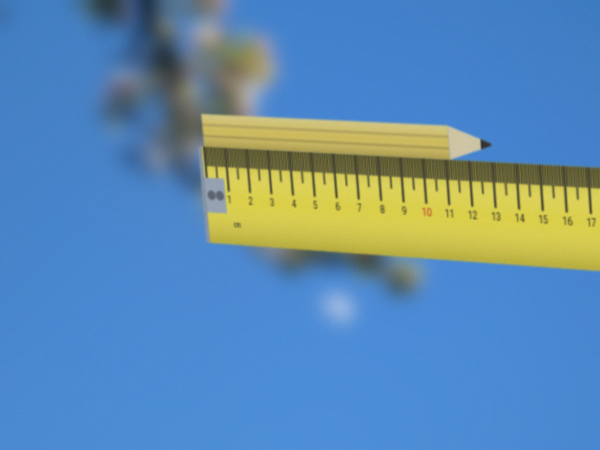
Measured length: 13 cm
